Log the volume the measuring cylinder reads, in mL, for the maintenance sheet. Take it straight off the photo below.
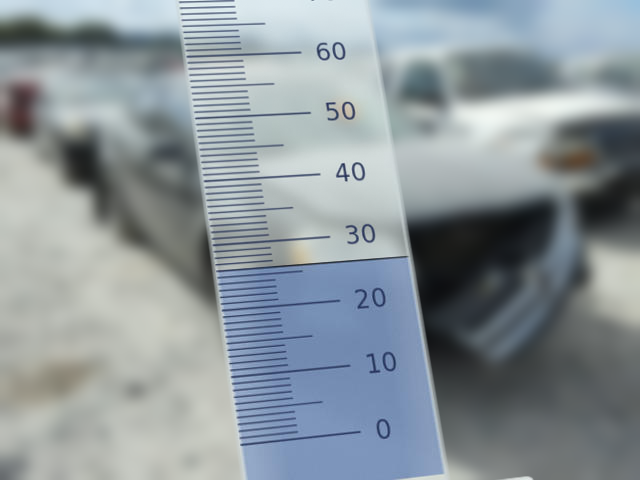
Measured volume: 26 mL
